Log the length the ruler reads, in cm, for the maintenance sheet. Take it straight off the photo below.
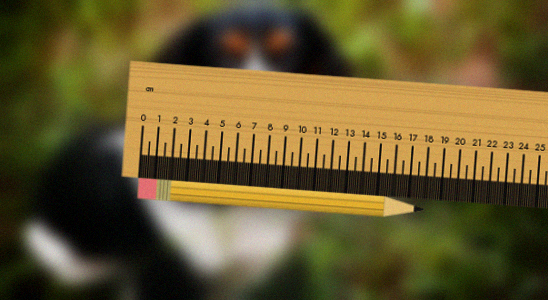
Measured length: 18 cm
